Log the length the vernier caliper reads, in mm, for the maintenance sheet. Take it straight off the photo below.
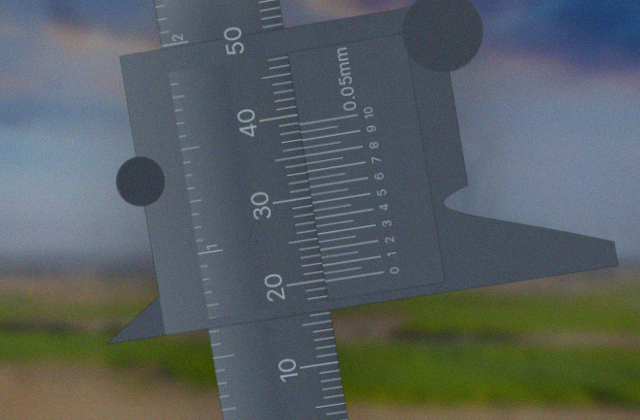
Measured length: 19.8 mm
